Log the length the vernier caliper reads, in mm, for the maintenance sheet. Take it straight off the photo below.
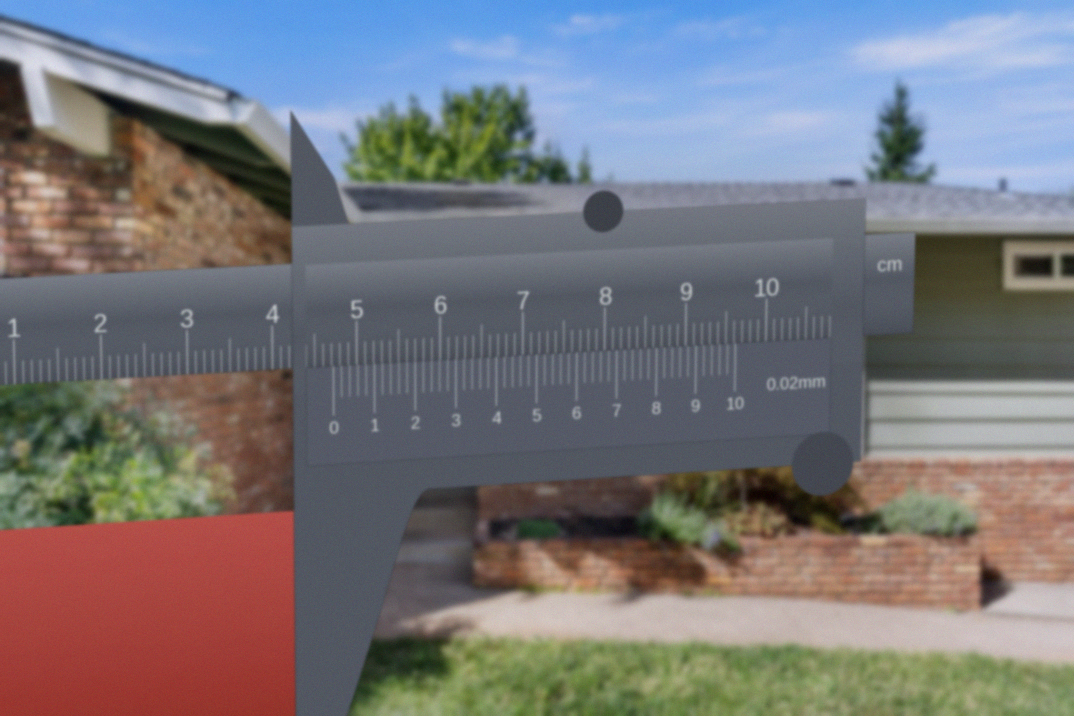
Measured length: 47.2 mm
